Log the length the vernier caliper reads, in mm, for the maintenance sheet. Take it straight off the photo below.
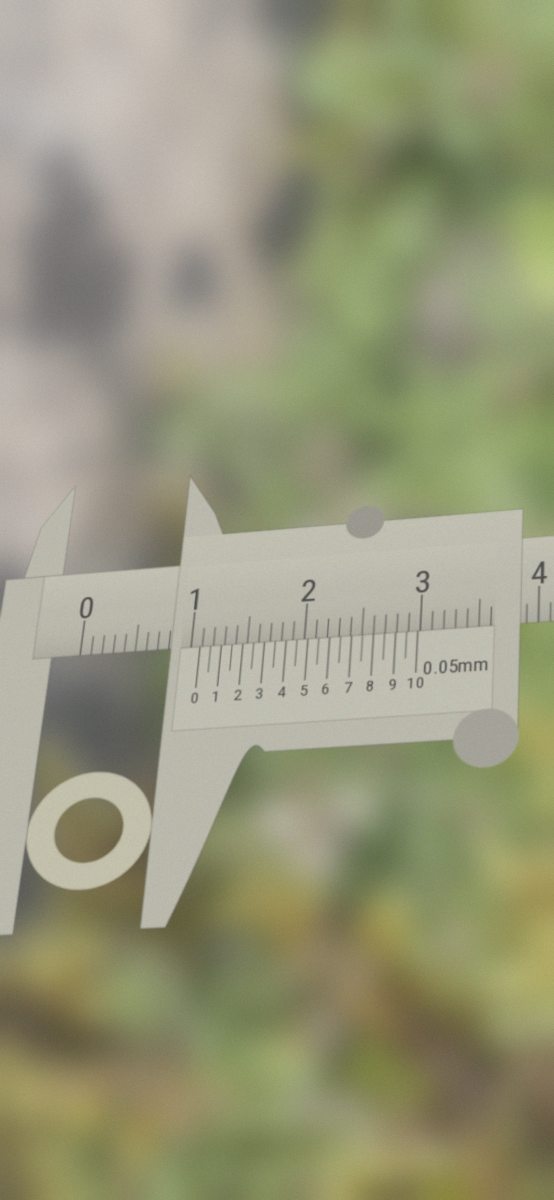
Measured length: 10.8 mm
